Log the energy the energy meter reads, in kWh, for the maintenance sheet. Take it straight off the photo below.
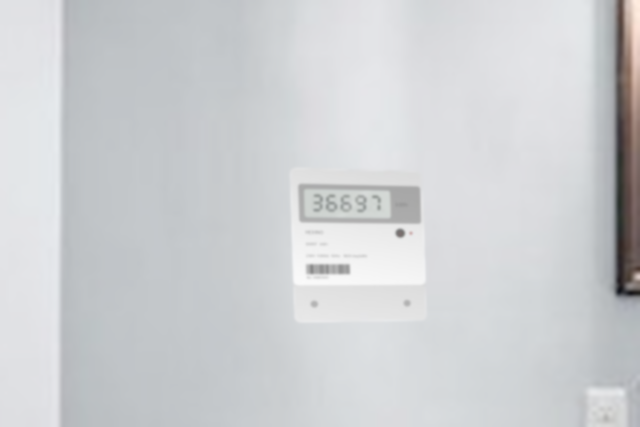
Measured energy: 36697 kWh
